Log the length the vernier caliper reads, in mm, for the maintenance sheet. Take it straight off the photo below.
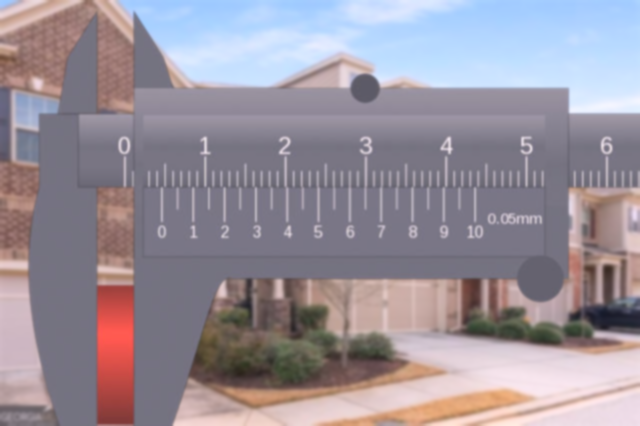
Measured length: 4.6 mm
